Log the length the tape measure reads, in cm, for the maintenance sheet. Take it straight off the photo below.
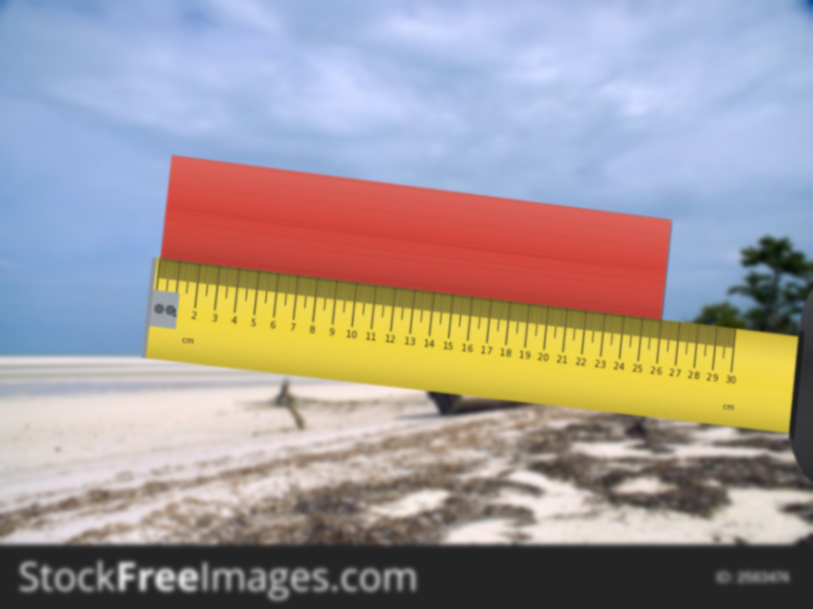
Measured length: 26 cm
